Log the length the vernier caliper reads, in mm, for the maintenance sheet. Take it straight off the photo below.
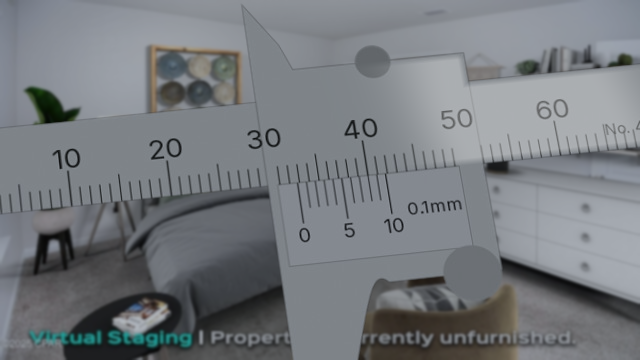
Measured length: 32.8 mm
